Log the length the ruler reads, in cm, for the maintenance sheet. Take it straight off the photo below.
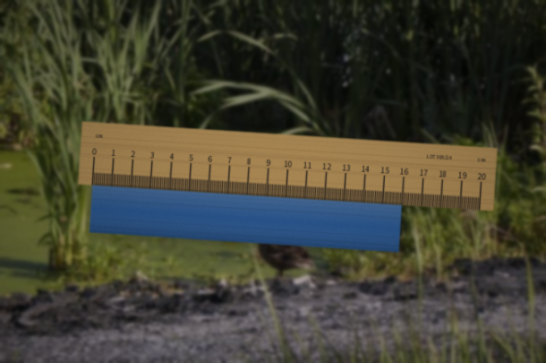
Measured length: 16 cm
